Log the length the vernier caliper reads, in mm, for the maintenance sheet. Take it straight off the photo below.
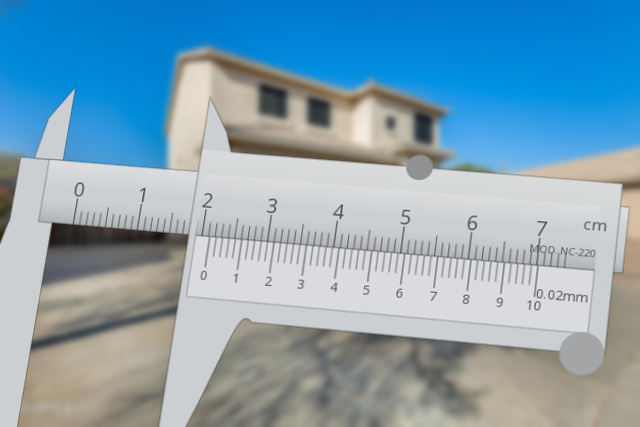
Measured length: 21.2 mm
